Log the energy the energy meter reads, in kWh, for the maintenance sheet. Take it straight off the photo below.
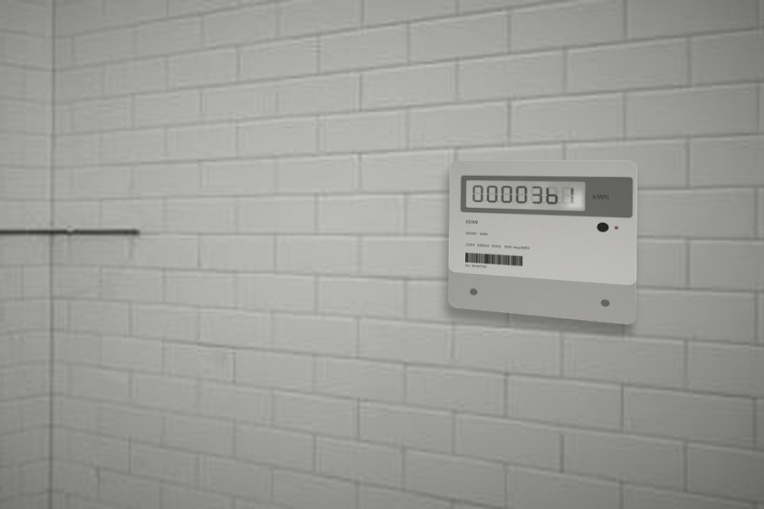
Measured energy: 361 kWh
